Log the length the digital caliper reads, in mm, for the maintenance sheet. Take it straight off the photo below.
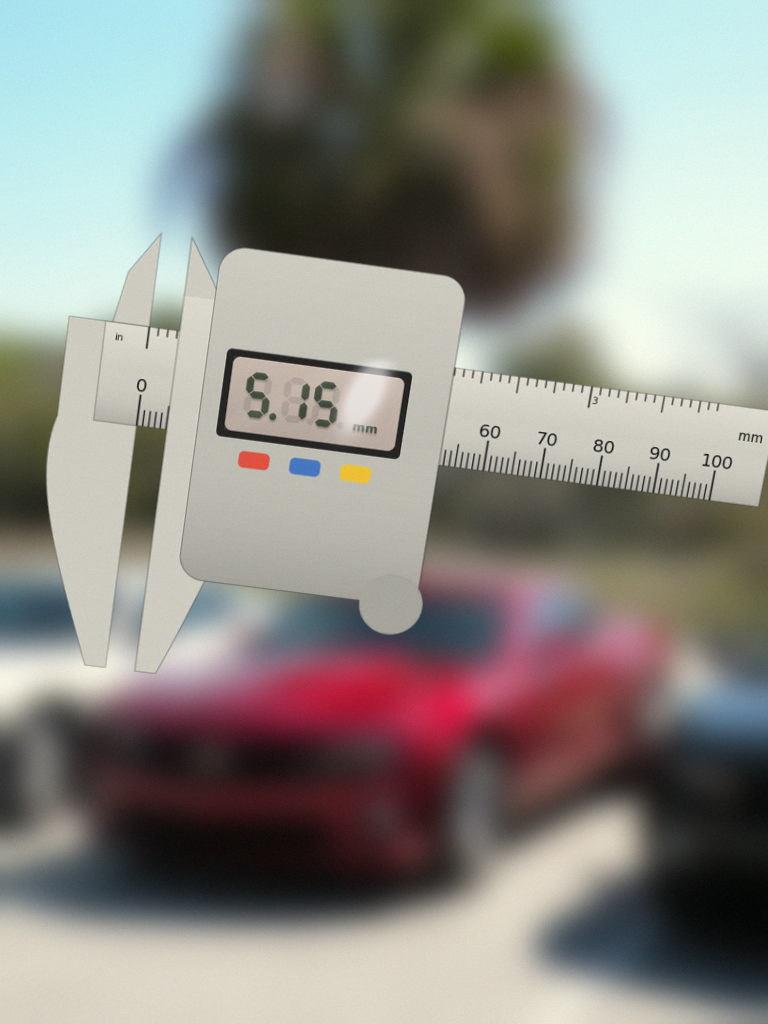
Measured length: 5.15 mm
